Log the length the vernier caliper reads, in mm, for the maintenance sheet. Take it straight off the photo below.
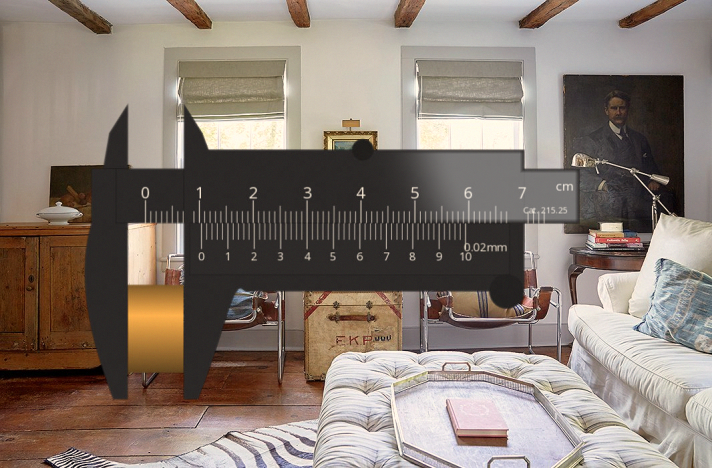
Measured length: 10.4 mm
